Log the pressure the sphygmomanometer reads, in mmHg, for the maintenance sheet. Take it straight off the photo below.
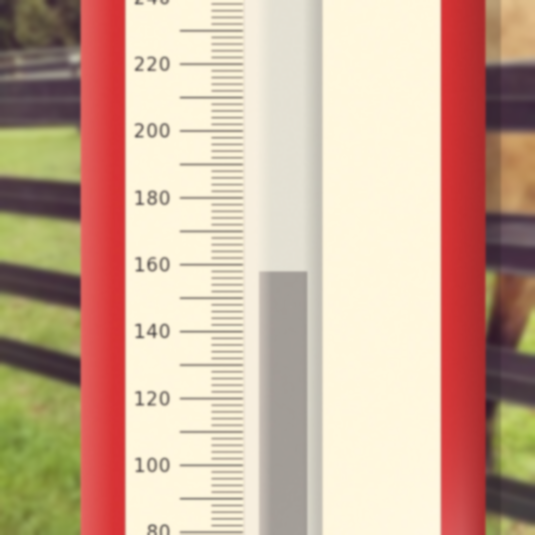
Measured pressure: 158 mmHg
